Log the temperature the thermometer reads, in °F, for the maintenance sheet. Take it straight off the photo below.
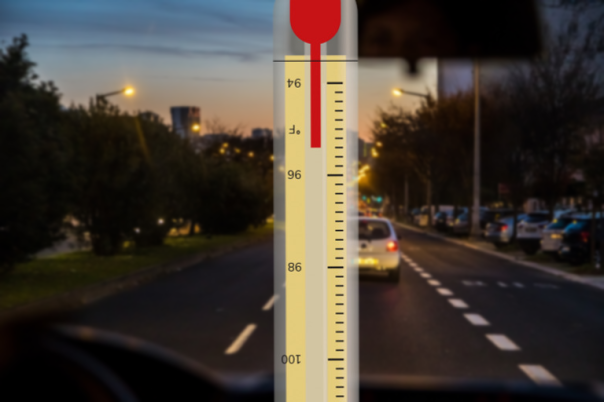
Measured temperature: 95.4 °F
